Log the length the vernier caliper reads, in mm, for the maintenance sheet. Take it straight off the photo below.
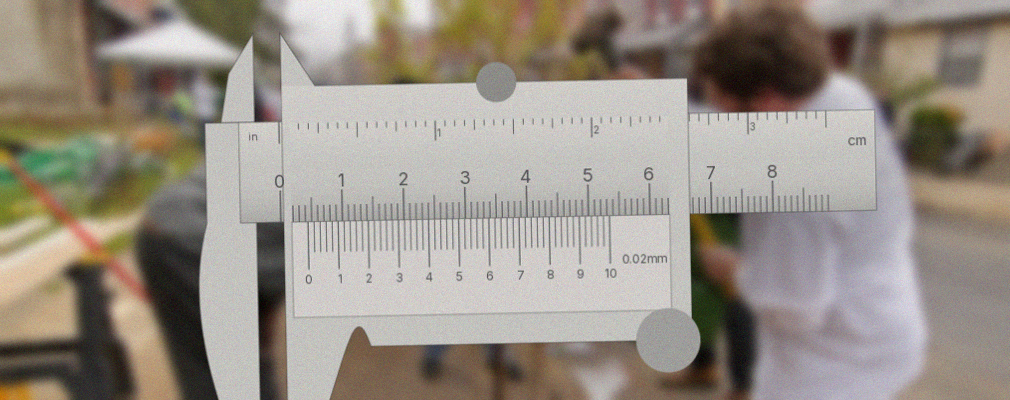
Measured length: 4.4 mm
